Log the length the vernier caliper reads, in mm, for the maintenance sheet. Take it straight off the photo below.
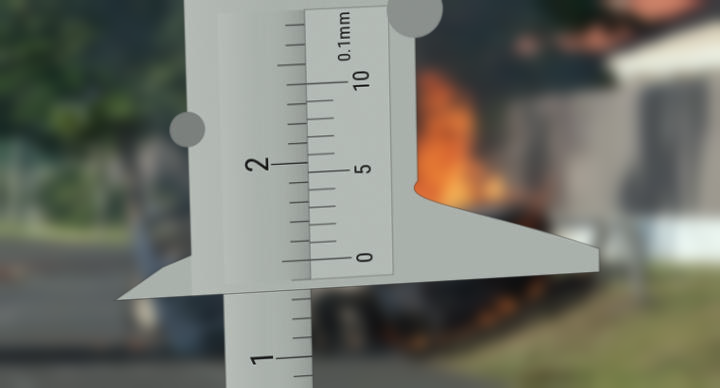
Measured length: 15.0 mm
